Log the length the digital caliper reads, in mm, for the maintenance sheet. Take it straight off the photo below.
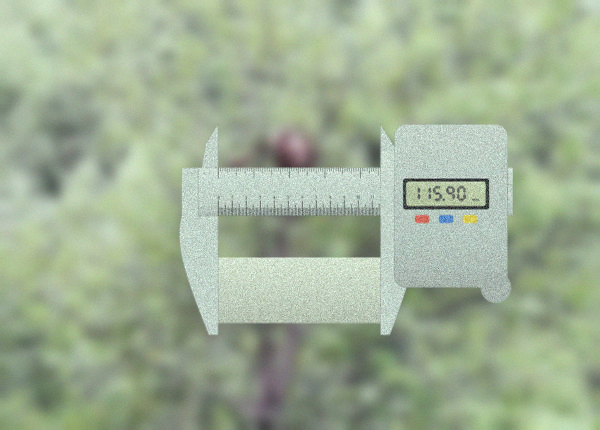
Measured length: 115.90 mm
